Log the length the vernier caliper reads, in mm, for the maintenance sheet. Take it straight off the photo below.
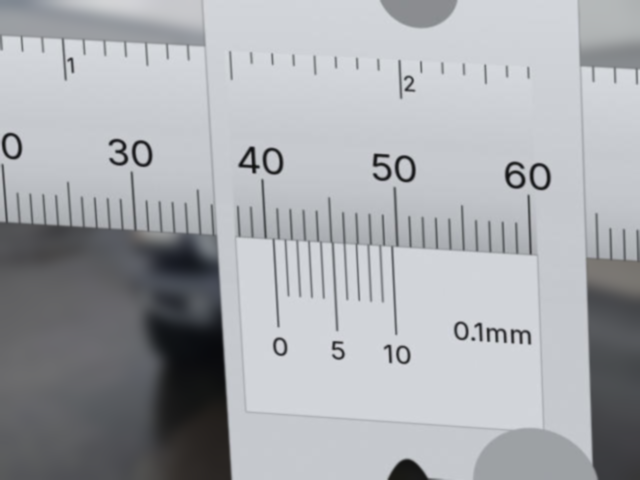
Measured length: 40.6 mm
